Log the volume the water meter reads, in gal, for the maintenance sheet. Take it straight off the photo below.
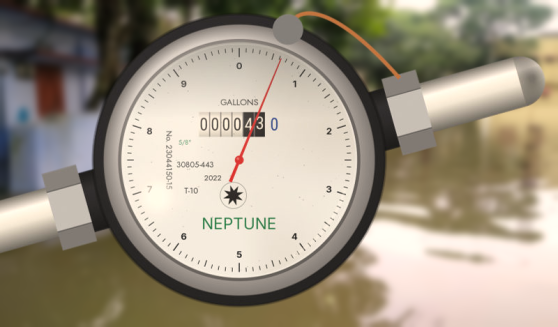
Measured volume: 430.6 gal
